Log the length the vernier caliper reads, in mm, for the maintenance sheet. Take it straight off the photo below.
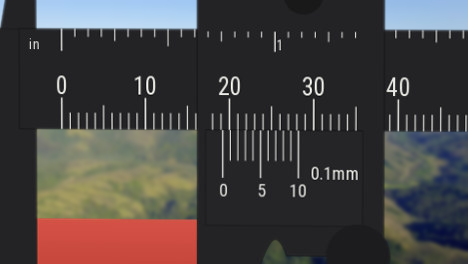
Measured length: 19.2 mm
